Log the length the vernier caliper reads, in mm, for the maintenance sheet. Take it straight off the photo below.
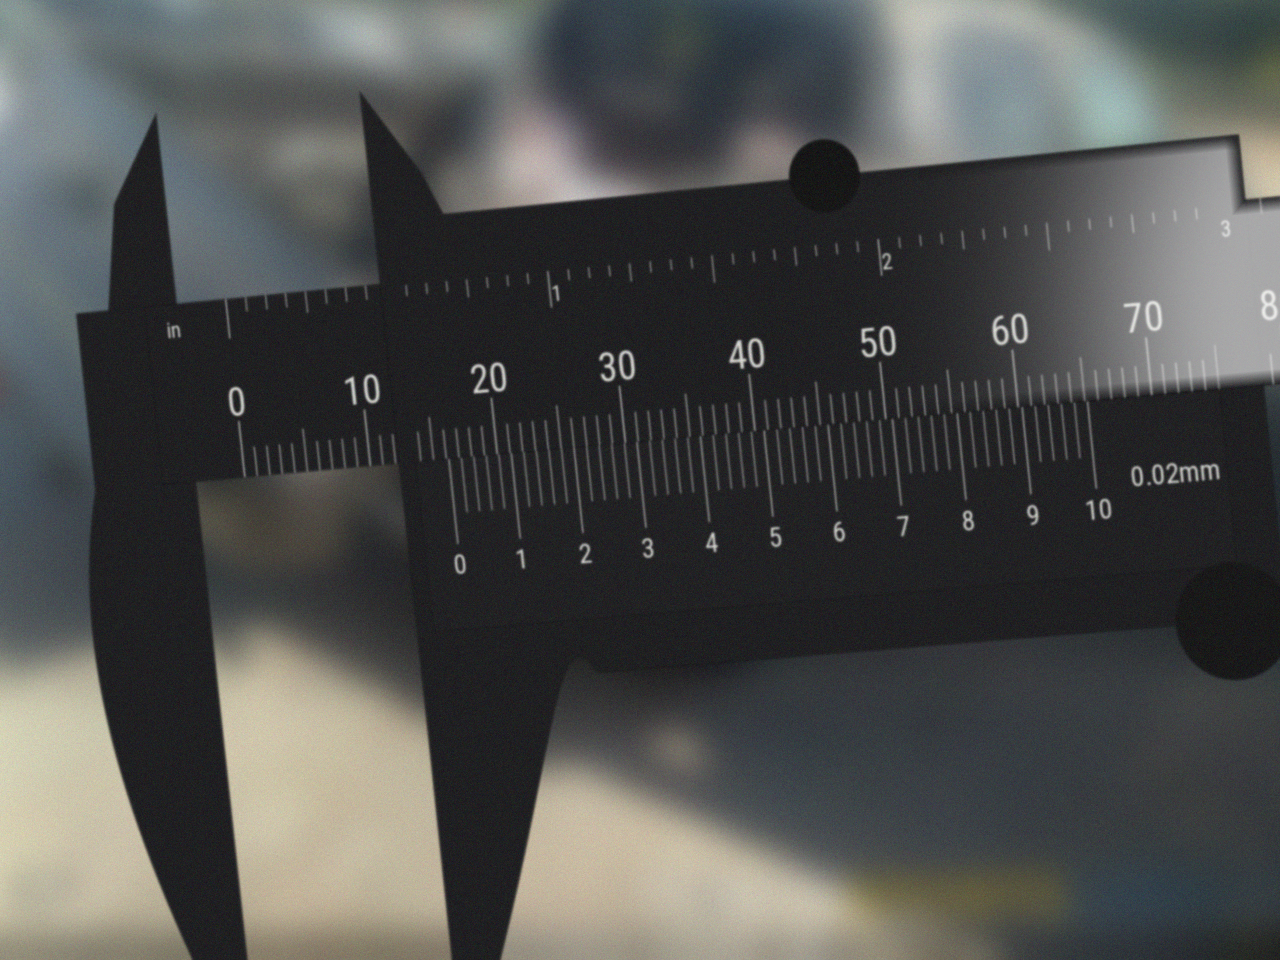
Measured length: 16.2 mm
